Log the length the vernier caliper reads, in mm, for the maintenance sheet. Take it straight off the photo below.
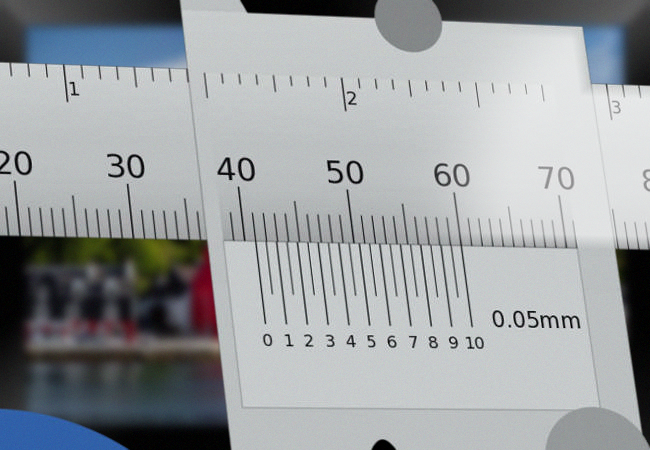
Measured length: 41.0 mm
